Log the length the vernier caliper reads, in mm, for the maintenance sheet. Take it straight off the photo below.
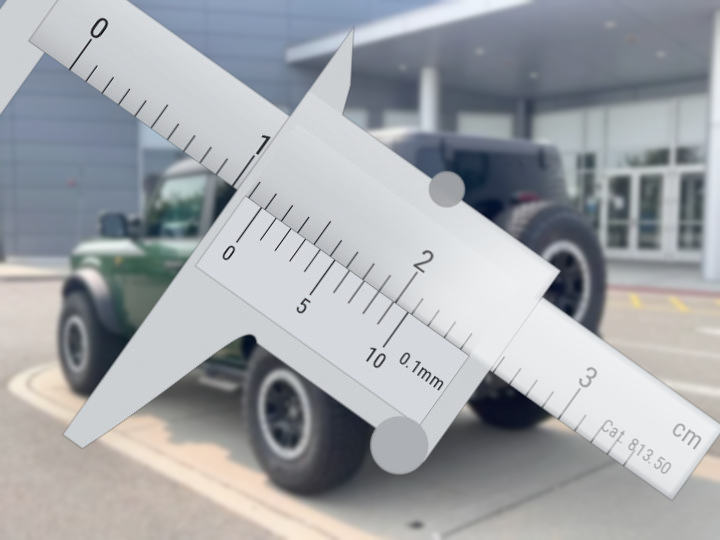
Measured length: 11.8 mm
